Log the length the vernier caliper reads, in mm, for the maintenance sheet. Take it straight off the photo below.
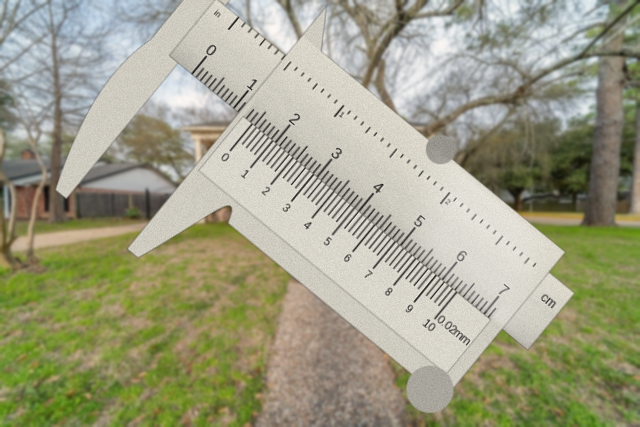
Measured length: 14.5 mm
